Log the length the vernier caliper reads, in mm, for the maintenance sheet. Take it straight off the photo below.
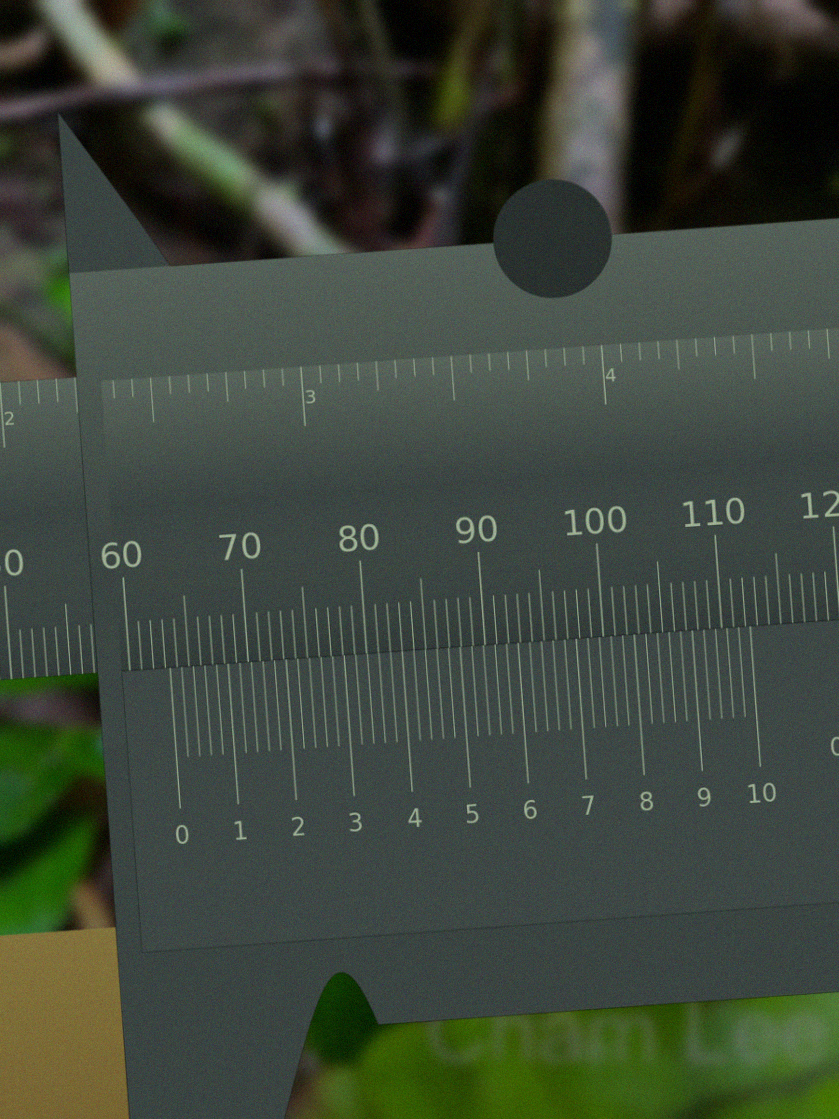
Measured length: 63.4 mm
